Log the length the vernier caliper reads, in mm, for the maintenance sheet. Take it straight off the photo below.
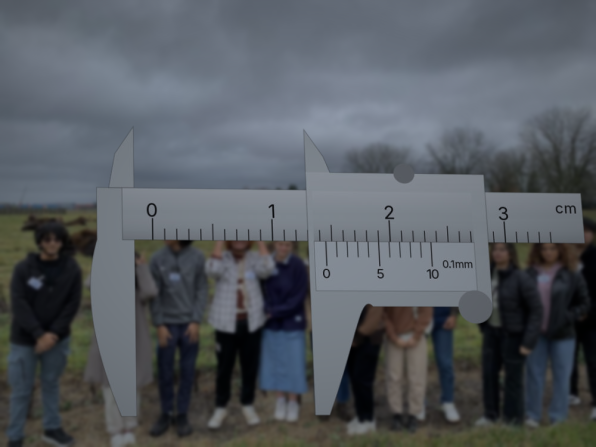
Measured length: 14.5 mm
